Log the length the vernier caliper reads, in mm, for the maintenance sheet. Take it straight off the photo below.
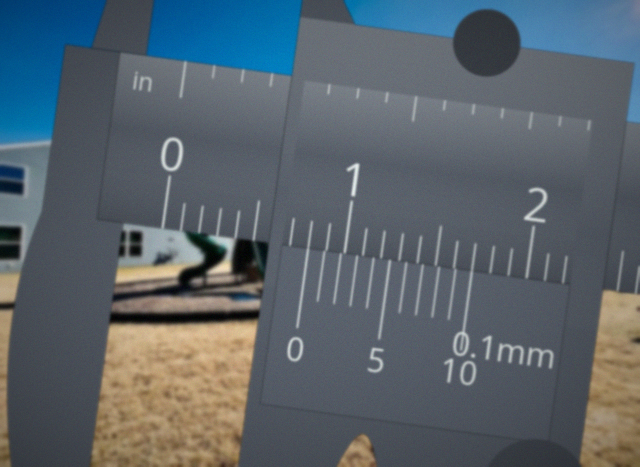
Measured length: 8.0 mm
